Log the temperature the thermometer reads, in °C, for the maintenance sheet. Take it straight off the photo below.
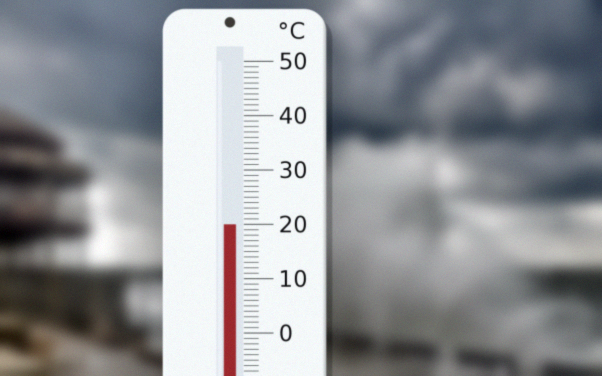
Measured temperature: 20 °C
